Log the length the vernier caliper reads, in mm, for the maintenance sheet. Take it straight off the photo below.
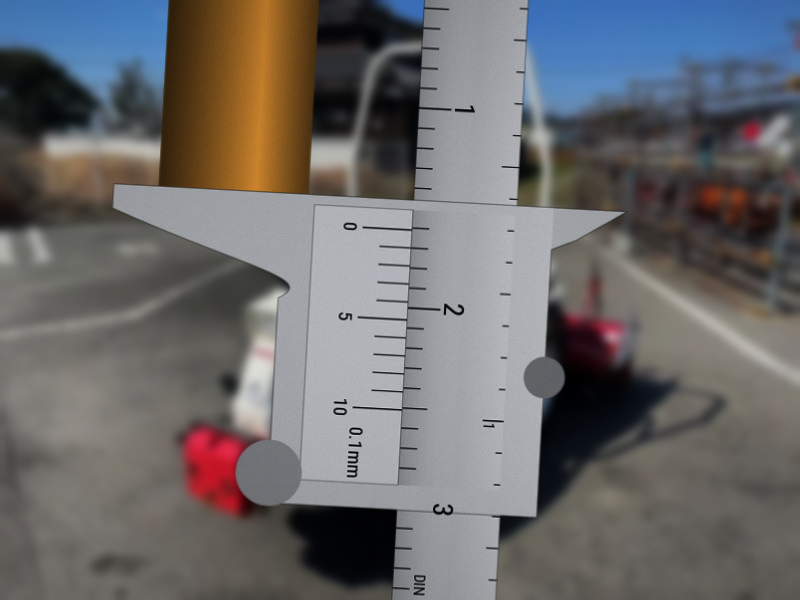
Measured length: 16.1 mm
